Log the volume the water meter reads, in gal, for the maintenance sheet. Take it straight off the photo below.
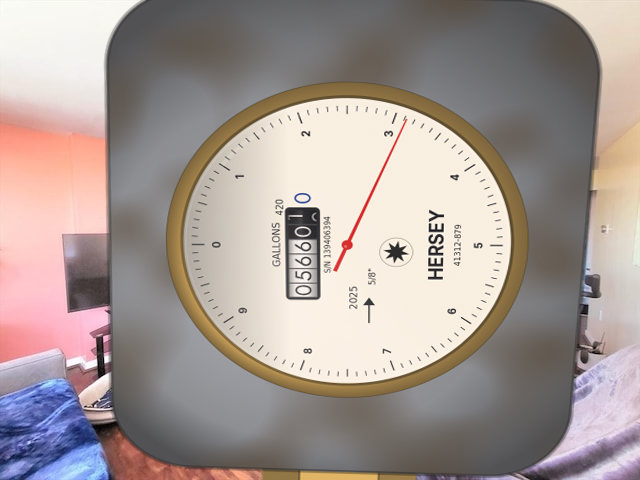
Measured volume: 566013.1 gal
